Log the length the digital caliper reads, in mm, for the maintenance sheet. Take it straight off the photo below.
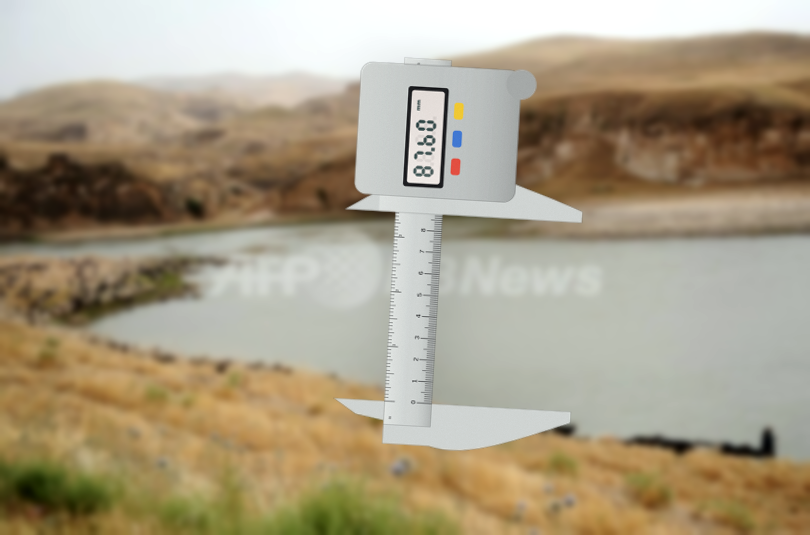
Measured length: 87.60 mm
